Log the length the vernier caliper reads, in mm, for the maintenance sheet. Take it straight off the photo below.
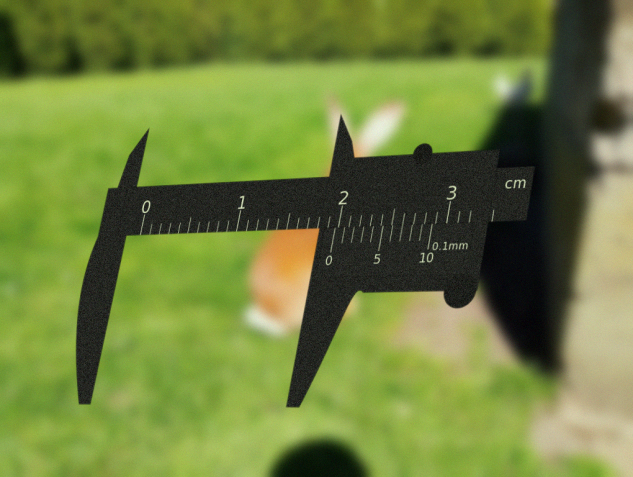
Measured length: 19.7 mm
